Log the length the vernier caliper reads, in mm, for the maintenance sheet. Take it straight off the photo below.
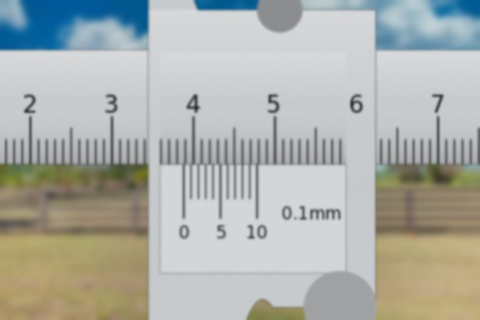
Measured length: 38.8 mm
